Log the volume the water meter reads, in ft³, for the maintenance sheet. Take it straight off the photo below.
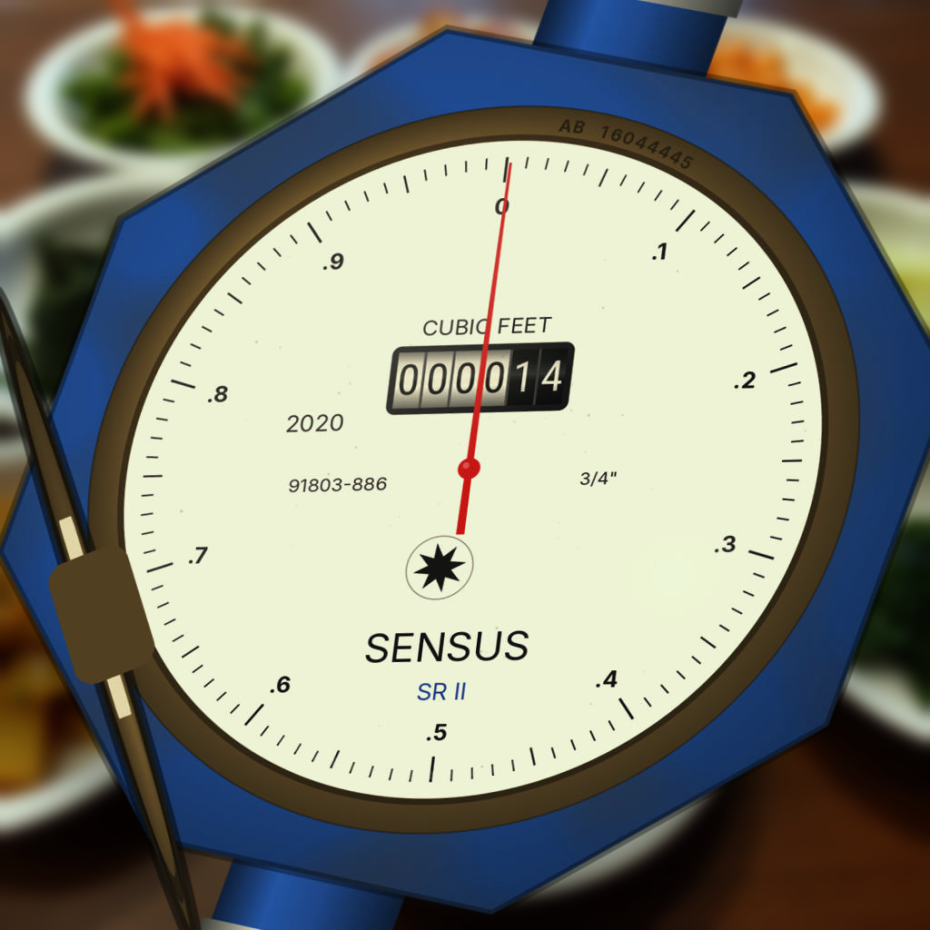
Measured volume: 14.00 ft³
